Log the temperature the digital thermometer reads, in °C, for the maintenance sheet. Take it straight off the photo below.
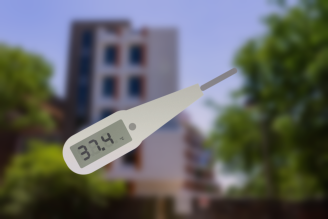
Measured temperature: 37.4 °C
